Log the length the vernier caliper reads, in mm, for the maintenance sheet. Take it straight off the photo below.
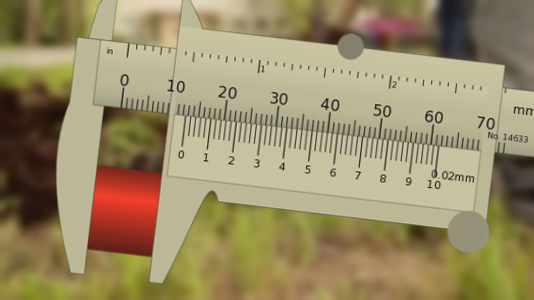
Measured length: 12.5 mm
